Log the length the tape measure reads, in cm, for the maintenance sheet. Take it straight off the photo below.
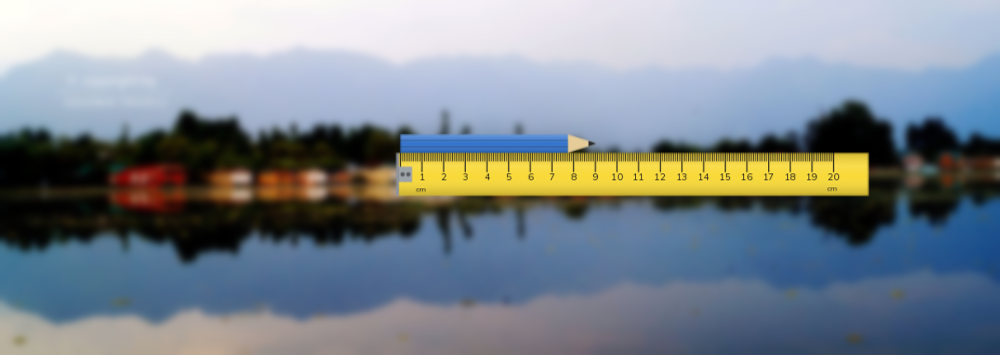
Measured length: 9 cm
